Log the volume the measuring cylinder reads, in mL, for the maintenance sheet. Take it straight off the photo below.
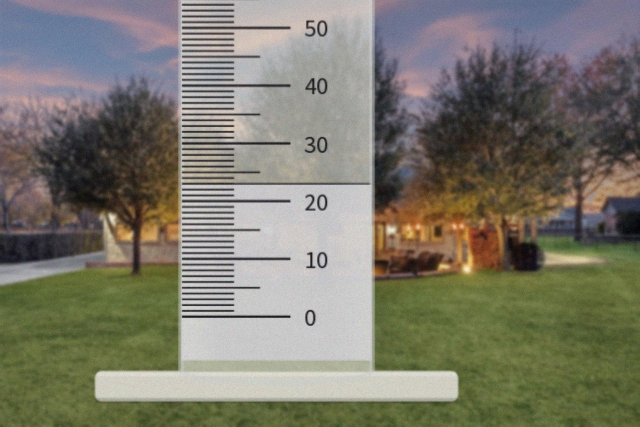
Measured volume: 23 mL
